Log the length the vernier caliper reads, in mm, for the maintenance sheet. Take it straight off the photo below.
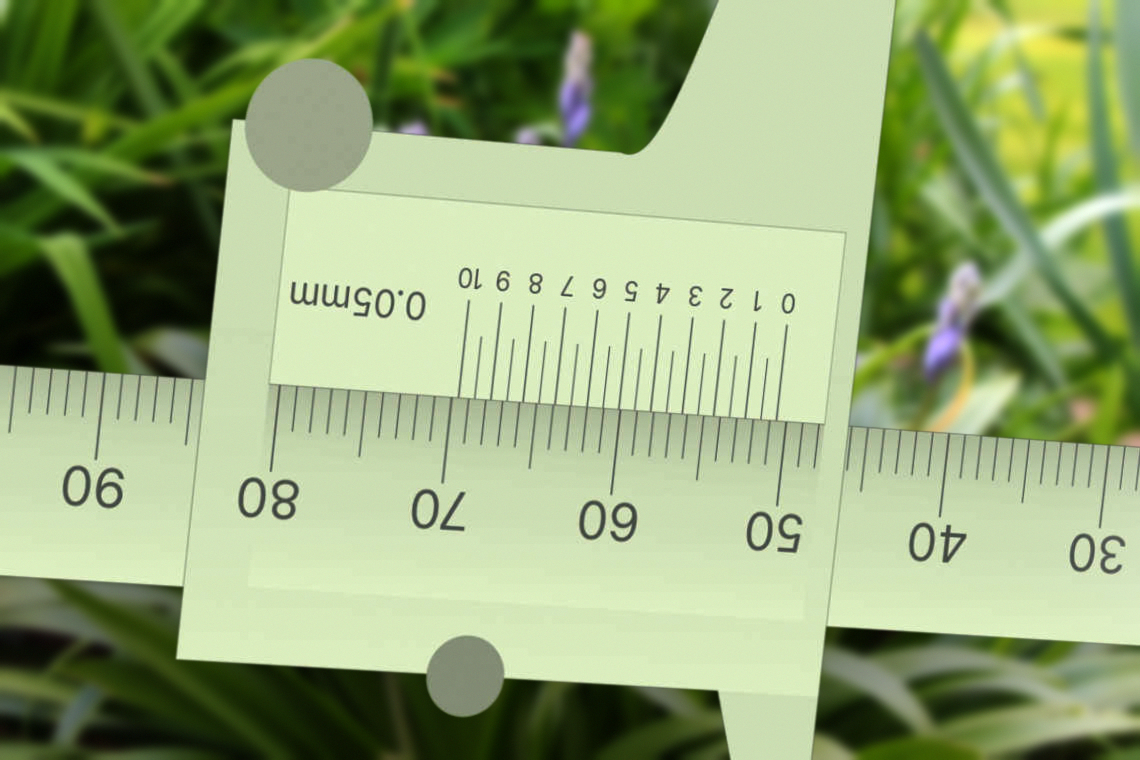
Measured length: 50.6 mm
